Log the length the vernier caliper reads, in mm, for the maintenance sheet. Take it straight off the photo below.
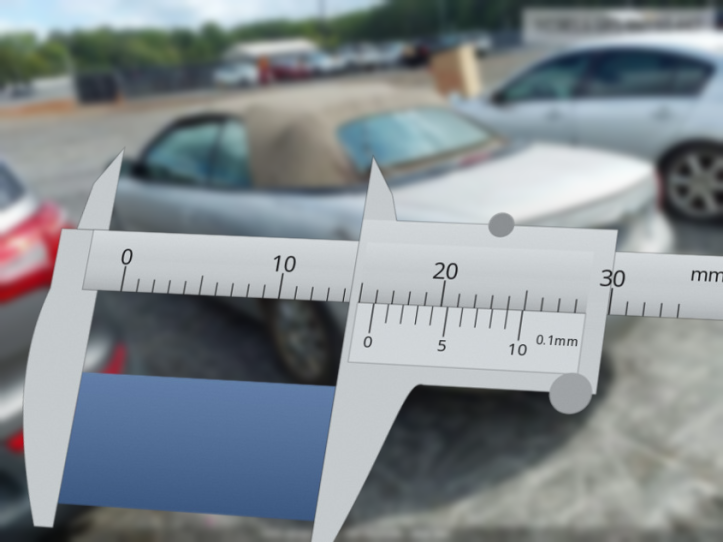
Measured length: 15.9 mm
